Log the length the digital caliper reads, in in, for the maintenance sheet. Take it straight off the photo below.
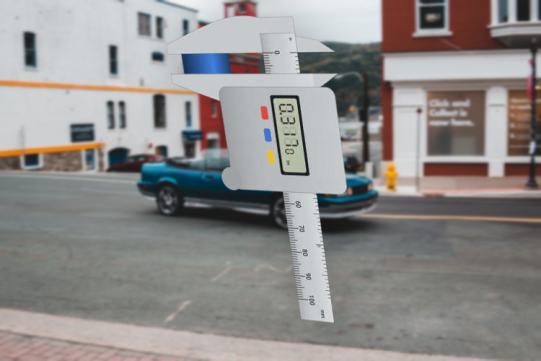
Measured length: 0.3170 in
